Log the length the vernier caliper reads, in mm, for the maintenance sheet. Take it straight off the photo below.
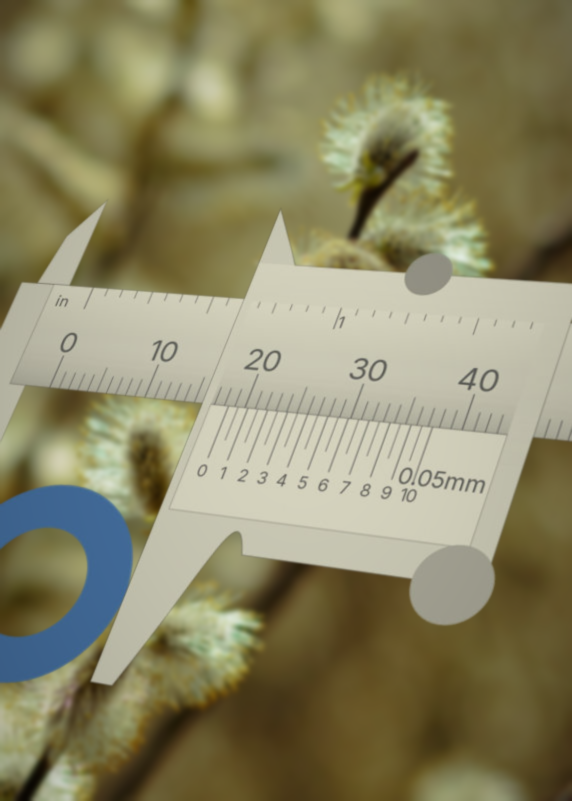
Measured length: 18.4 mm
